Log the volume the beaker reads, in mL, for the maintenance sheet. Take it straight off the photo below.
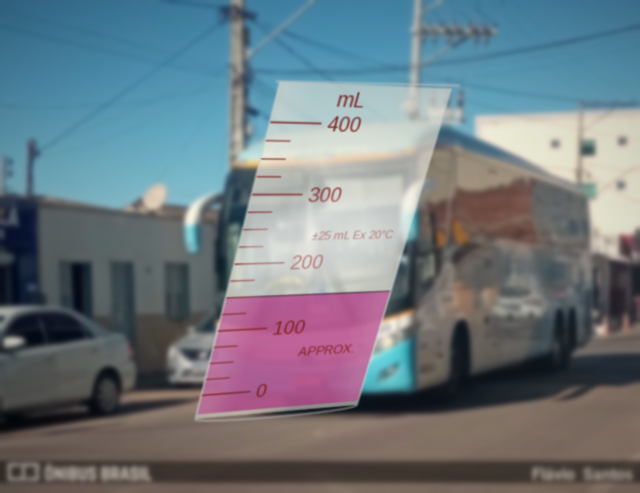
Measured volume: 150 mL
